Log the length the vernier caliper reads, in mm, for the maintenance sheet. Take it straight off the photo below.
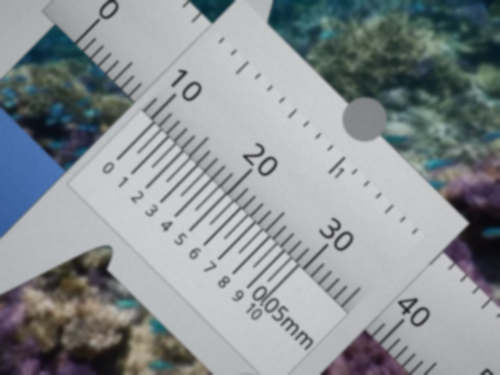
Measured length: 10.4 mm
